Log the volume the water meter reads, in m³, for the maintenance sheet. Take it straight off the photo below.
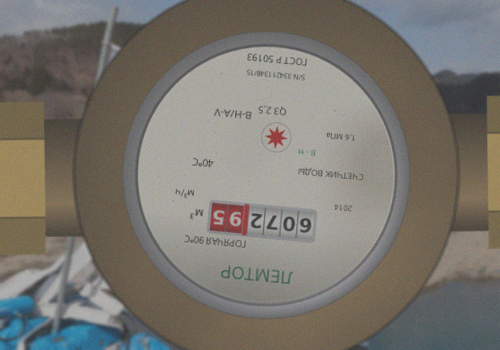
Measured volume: 6072.95 m³
